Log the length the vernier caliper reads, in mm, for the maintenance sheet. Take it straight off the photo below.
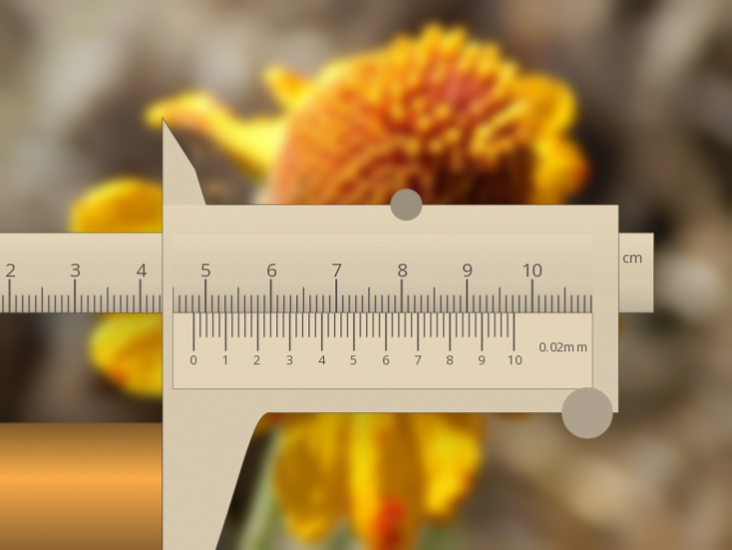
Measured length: 48.2 mm
